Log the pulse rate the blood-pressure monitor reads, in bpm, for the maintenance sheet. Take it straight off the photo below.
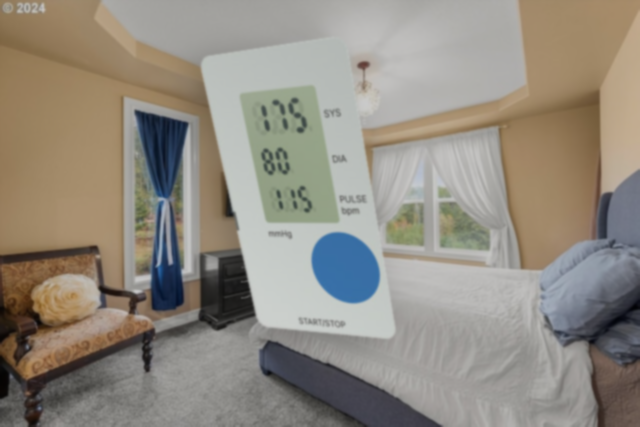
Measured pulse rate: 115 bpm
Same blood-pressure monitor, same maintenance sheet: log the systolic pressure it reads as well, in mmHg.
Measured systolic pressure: 175 mmHg
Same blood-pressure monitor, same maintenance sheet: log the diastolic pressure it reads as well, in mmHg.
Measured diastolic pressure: 80 mmHg
